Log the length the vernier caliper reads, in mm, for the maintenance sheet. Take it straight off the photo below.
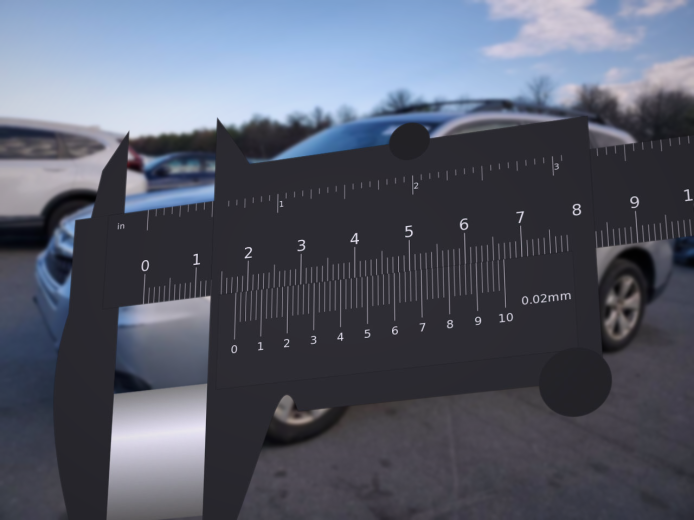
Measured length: 17.8 mm
